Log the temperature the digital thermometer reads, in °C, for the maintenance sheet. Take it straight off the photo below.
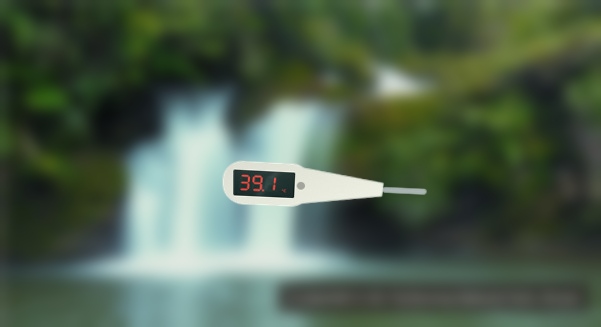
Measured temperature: 39.1 °C
